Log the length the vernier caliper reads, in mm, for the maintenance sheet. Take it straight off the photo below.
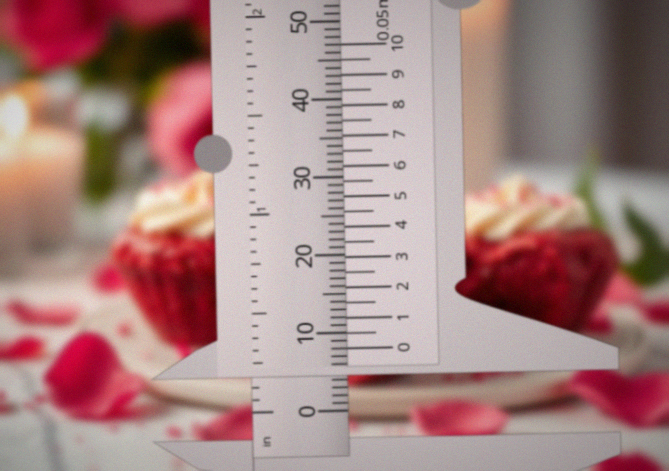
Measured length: 8.0 mm
